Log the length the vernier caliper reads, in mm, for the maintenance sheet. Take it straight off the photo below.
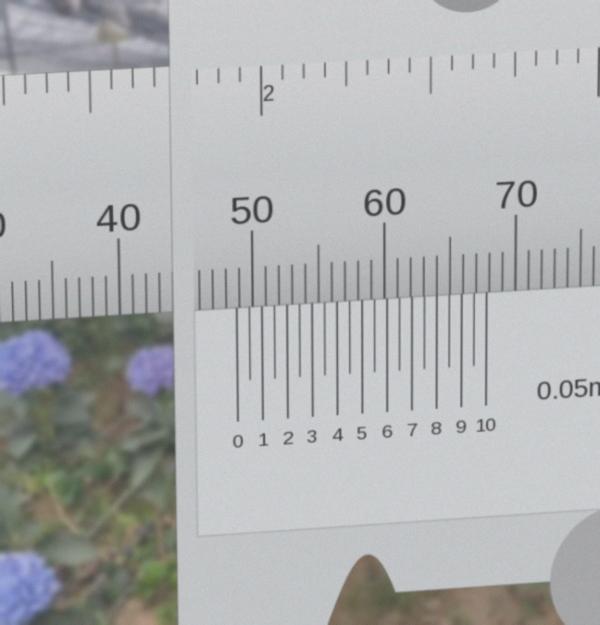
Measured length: 48.8 mm
